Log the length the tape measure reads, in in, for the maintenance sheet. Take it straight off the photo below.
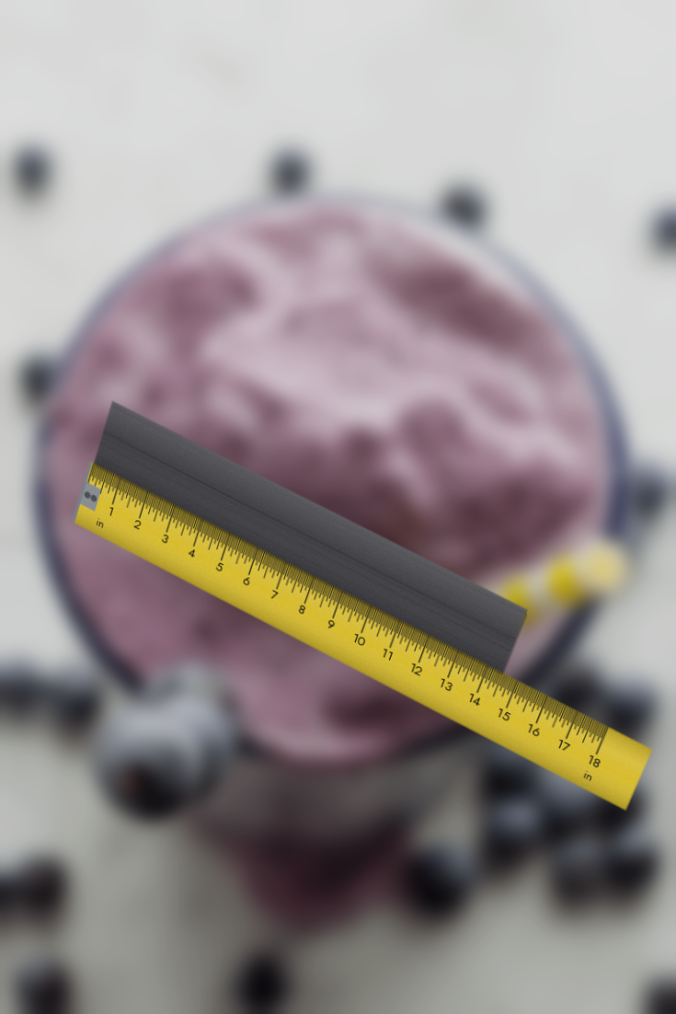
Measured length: 14.5 in
